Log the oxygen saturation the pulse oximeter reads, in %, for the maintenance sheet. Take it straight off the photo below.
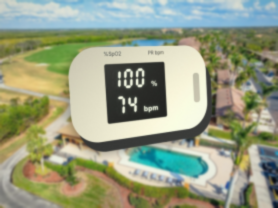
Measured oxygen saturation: 100 %
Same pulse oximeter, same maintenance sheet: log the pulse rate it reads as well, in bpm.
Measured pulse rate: 74 bpm
